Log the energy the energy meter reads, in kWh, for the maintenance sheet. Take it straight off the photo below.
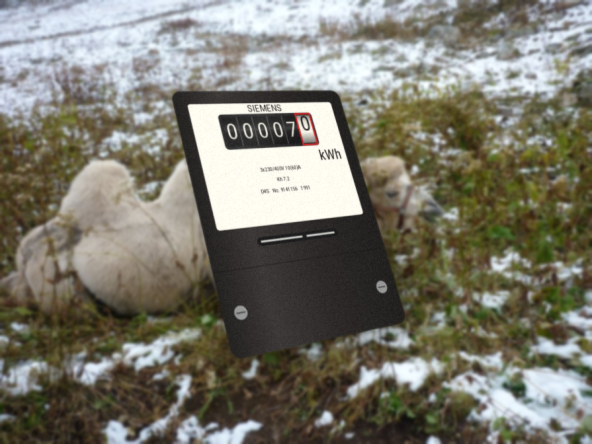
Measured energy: 7.0 kWh
